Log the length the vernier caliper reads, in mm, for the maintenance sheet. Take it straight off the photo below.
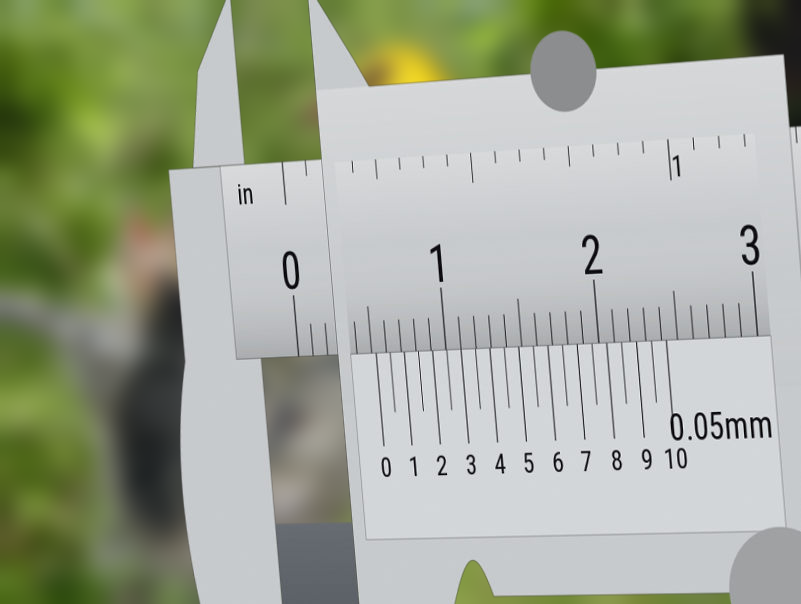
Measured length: 5.3 mm
